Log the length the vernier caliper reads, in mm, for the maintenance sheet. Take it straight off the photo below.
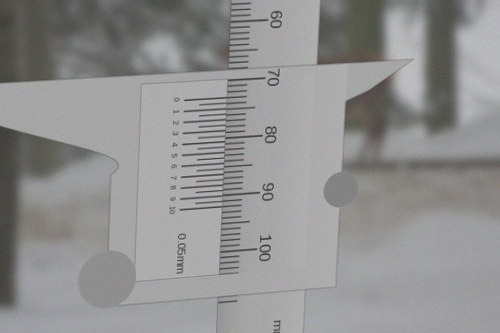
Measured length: 73.0 mm
